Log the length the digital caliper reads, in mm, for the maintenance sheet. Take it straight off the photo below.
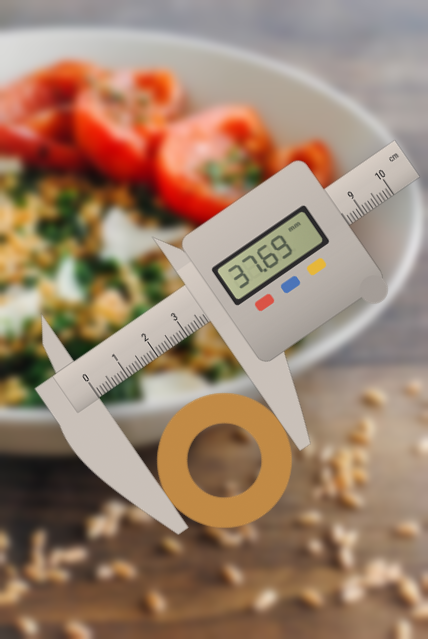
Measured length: 37.69 mm
